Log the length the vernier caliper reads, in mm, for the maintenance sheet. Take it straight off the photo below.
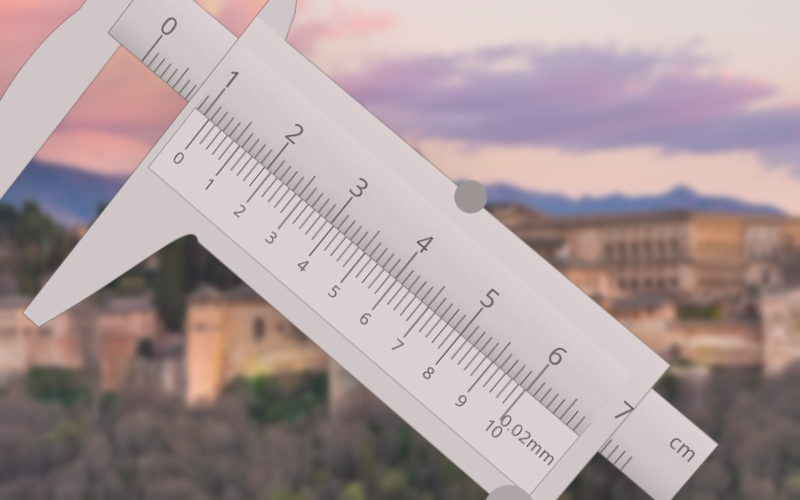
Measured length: 10.8 mm
